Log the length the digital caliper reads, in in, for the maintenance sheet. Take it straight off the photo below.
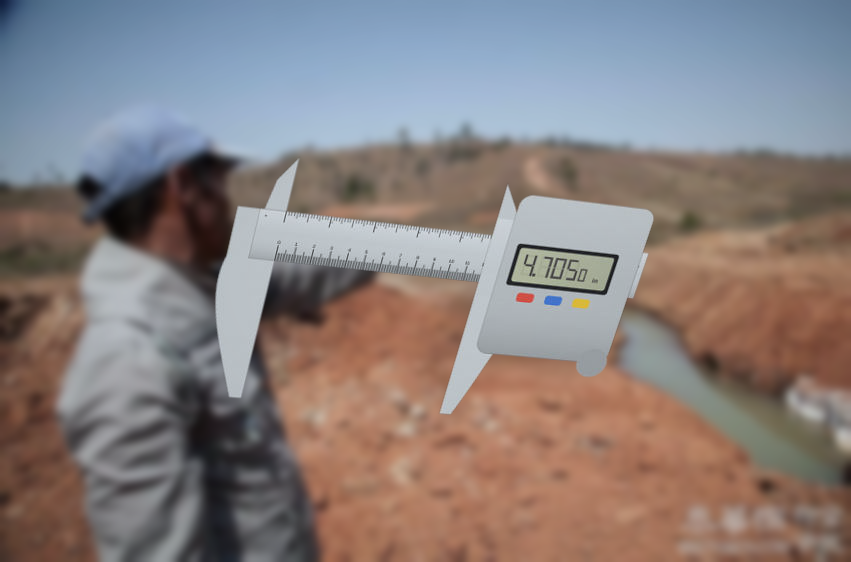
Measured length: 4.7050 in
